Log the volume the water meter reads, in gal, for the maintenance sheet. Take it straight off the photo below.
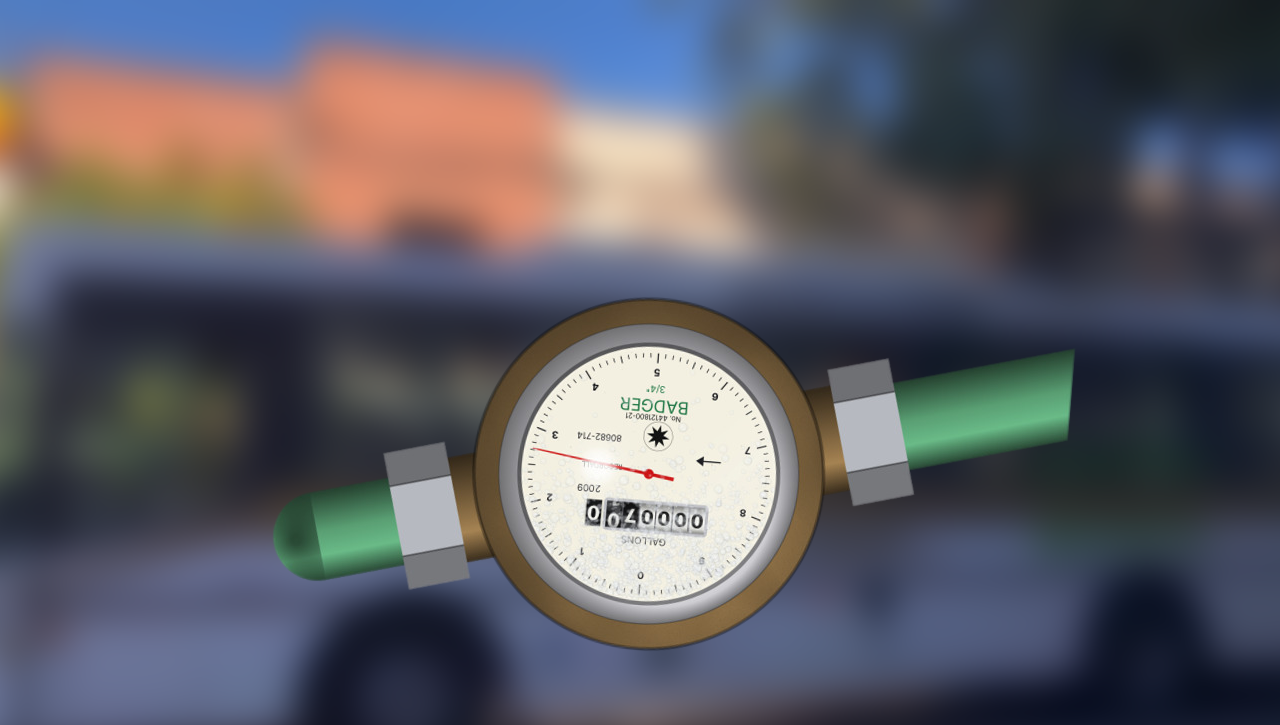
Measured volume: 702.7 gal
